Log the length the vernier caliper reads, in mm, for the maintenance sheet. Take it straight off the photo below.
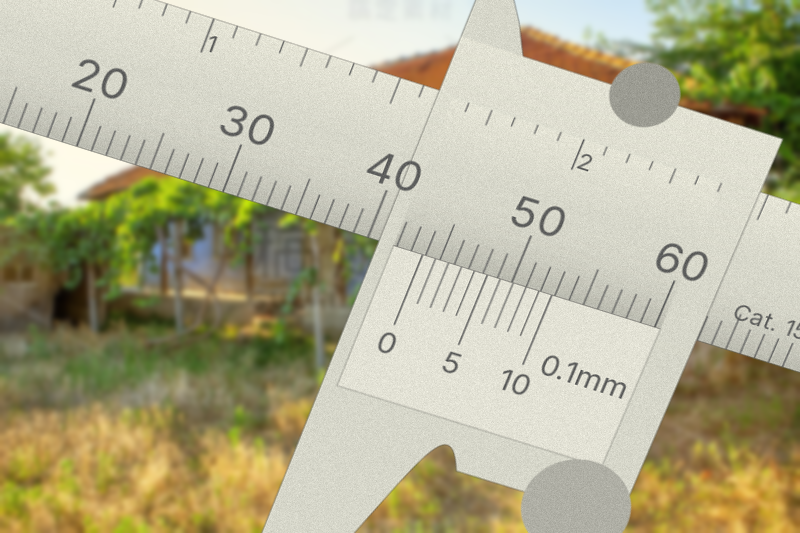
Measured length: 43.8 mm
